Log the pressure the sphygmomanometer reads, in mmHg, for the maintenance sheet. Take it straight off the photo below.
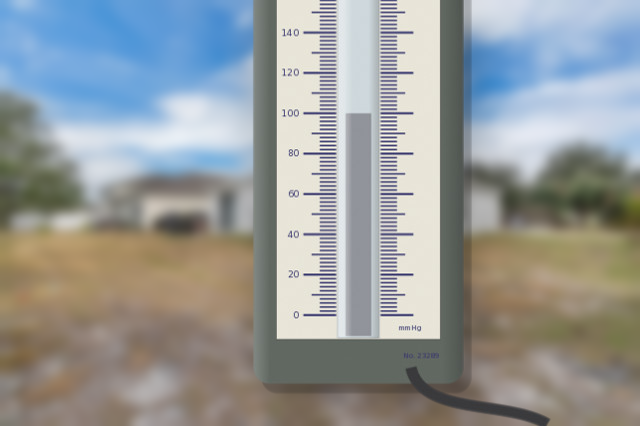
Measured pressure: 100 mmHg
